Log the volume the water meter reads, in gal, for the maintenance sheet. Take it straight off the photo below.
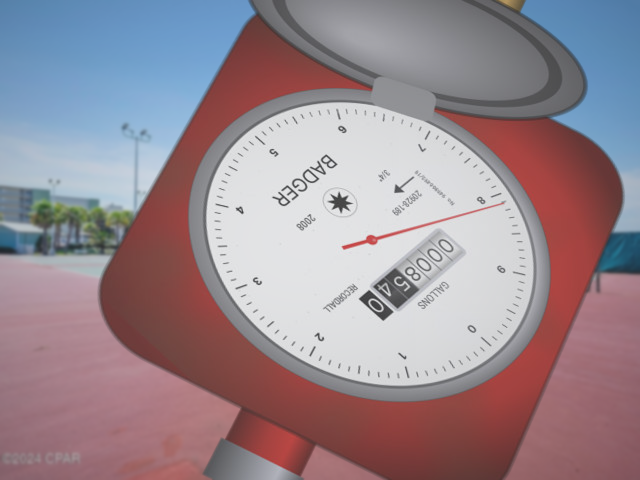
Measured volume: 8538.1 gal
